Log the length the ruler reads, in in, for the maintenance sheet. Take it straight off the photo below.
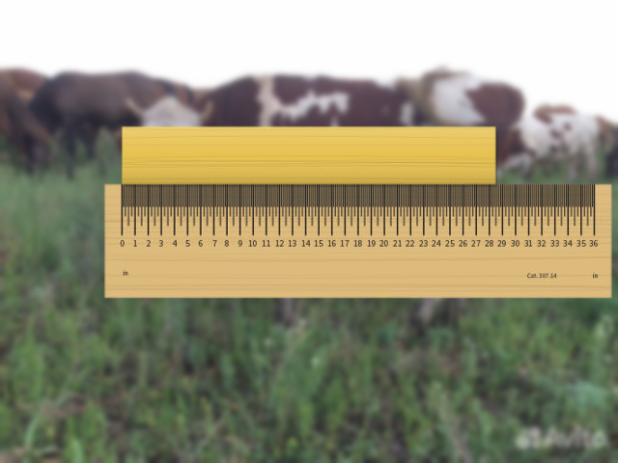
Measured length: 28.5 in
